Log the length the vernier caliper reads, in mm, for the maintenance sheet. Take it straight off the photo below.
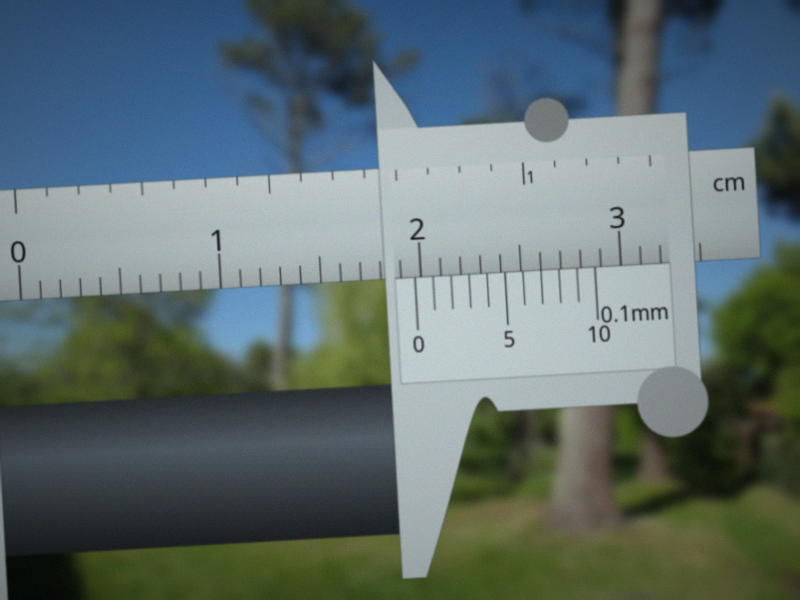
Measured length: 19.7 mm
